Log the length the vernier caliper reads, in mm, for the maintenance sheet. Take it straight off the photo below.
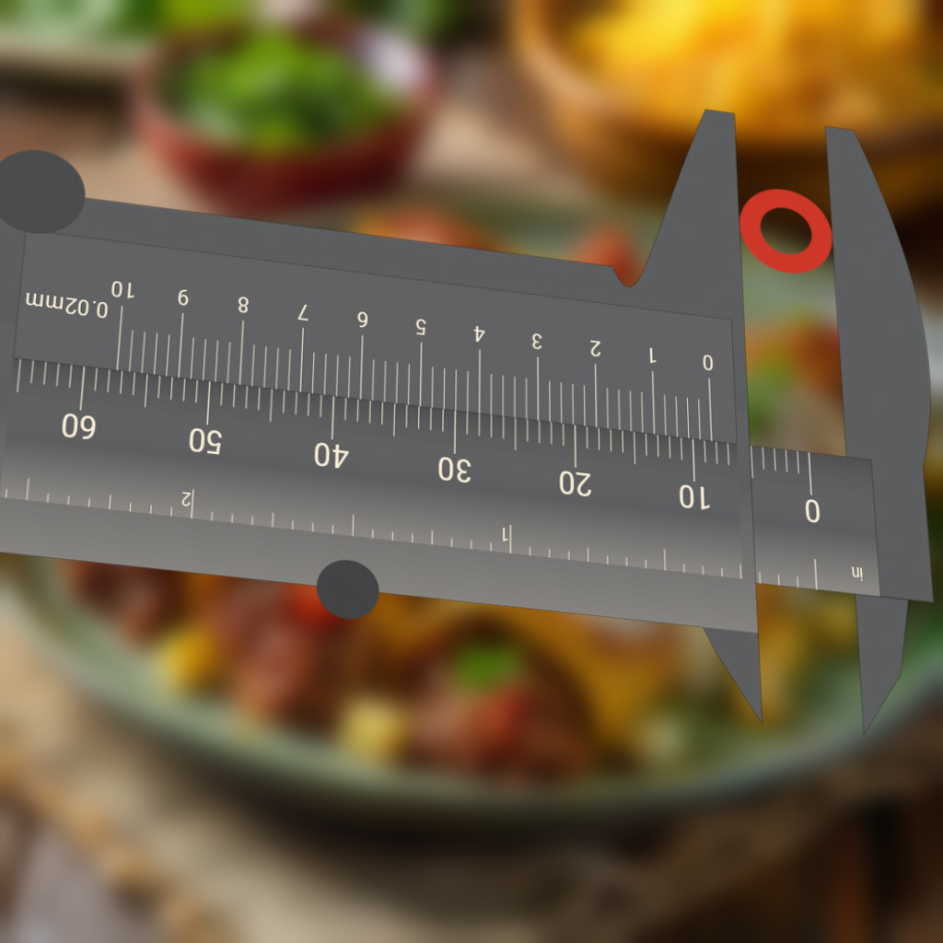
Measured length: 8.4 mm
